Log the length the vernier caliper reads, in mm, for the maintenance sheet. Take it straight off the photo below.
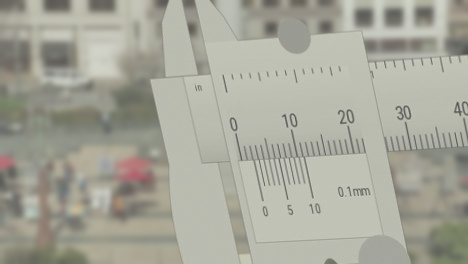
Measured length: 2.2 mm
